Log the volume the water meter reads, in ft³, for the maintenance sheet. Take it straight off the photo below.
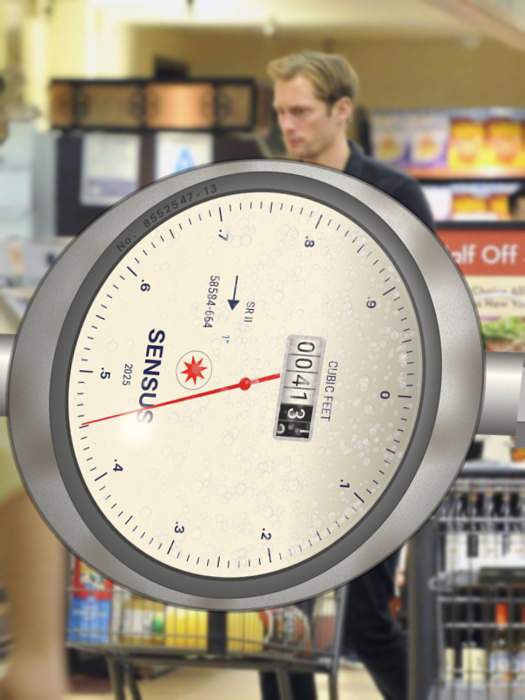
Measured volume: 4131.45 ft³
